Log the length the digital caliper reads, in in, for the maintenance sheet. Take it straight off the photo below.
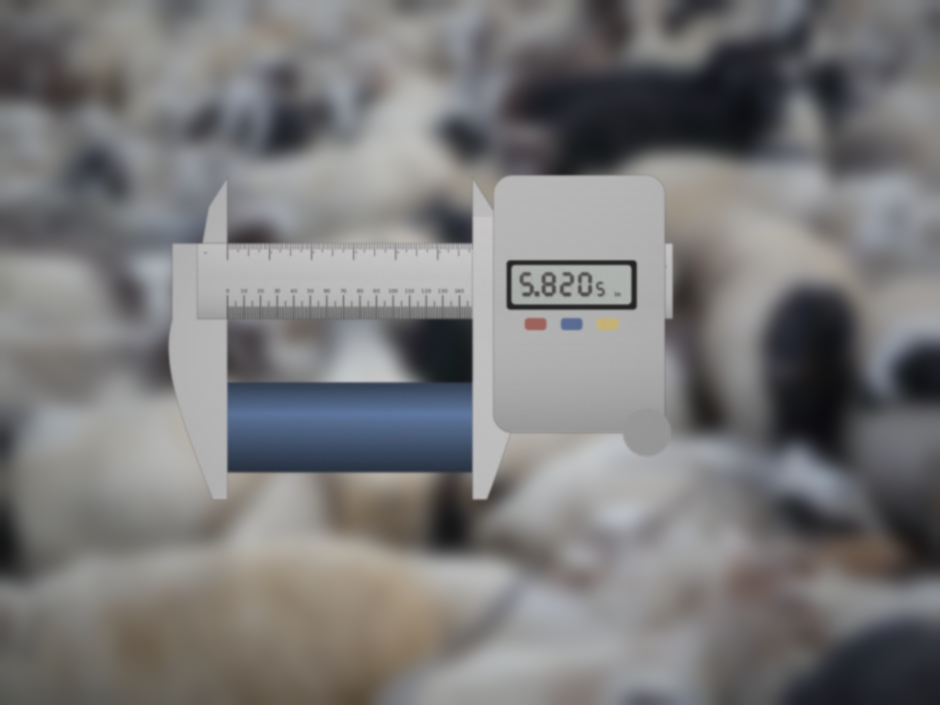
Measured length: 5.8205 in
